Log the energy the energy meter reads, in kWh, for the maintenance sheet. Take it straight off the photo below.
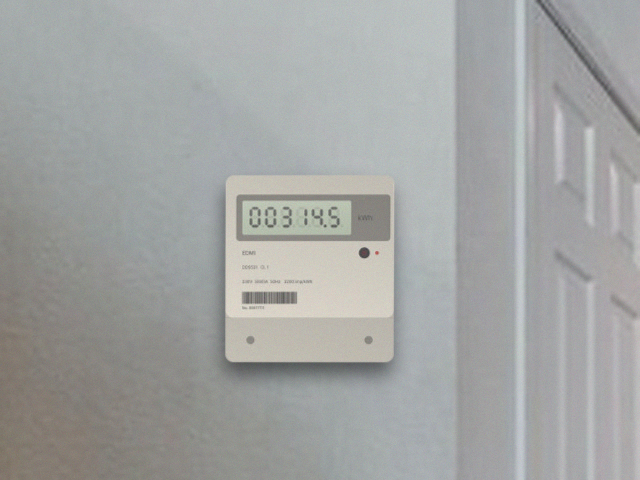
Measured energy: 314.5 kWh
